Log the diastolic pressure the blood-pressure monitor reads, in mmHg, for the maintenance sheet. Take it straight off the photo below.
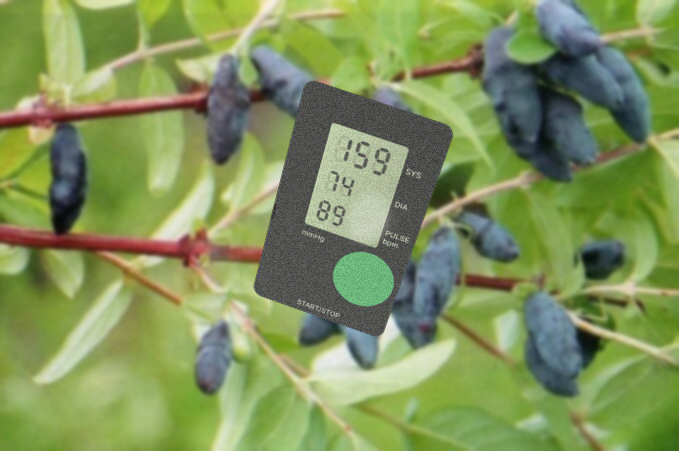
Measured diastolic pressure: 74 mmHg
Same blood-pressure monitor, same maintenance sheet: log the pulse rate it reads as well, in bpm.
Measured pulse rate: 89 bpm
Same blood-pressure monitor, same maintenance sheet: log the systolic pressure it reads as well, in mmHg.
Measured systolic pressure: 159 mmHg
